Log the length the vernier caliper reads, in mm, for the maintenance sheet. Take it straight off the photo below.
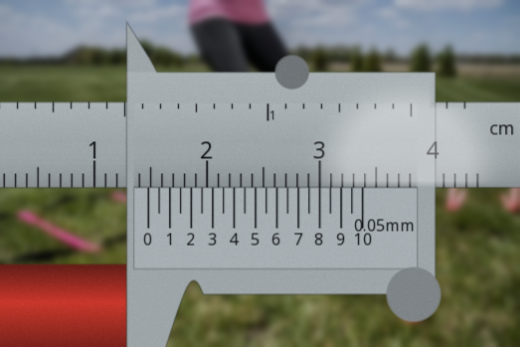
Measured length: 14.8 mm
